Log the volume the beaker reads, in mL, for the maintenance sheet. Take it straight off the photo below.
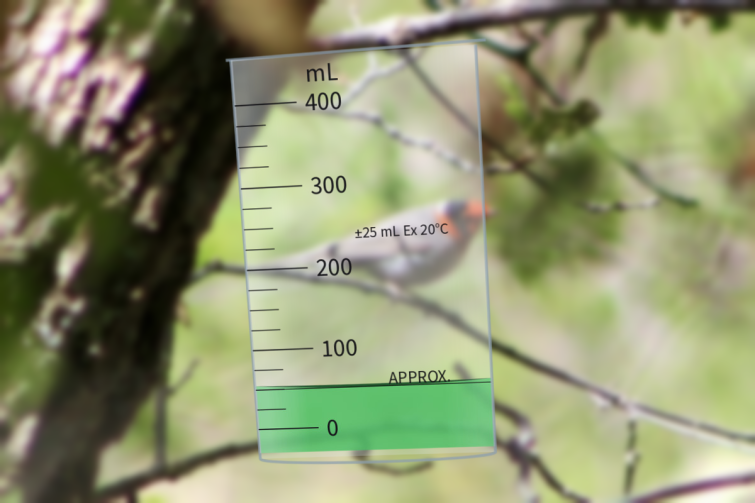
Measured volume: 50 mL
